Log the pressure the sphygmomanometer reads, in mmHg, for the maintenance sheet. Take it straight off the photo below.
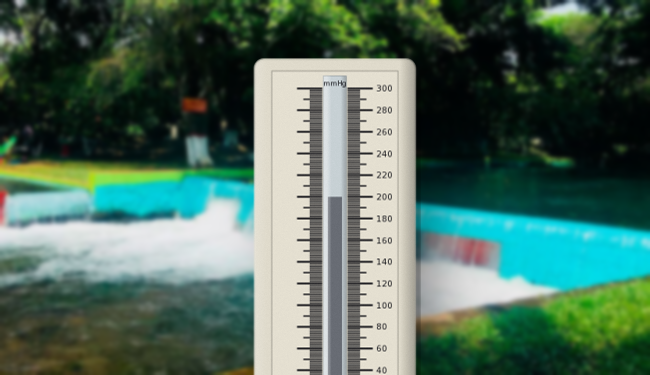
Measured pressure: 200 mmHg
